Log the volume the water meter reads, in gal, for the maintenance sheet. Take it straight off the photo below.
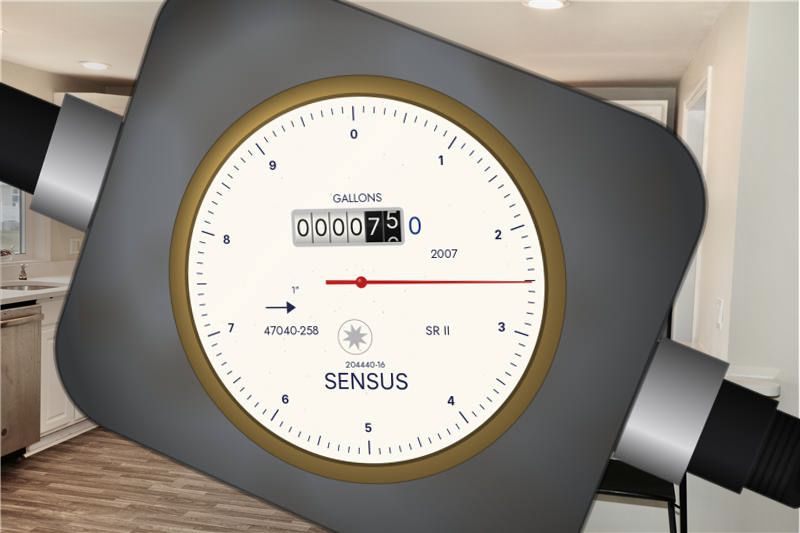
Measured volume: 752.5 gal
